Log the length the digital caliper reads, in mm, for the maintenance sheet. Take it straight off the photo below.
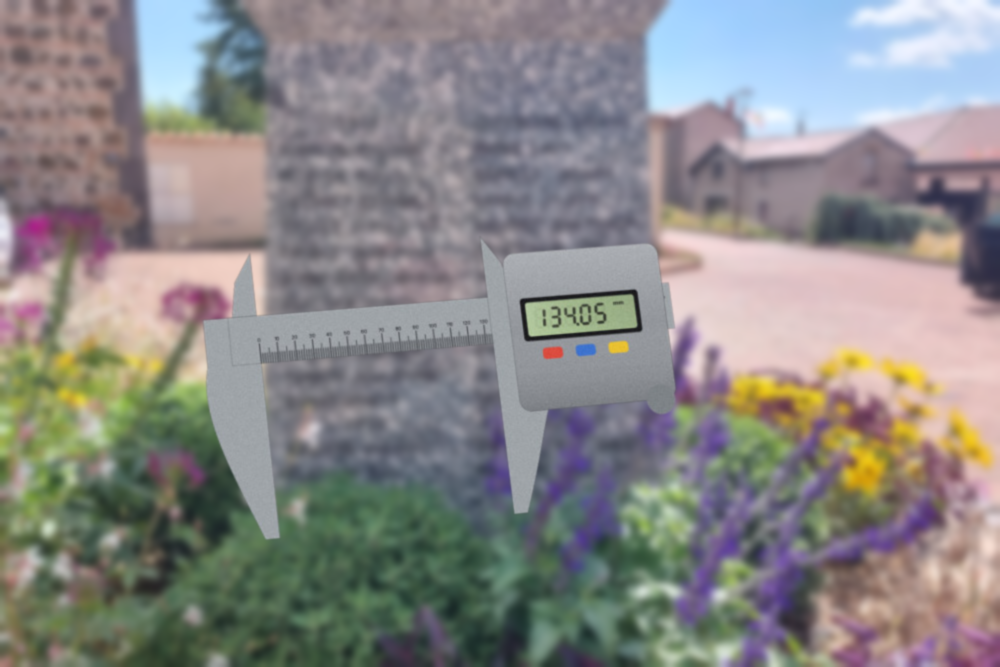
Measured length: 134.05 mm
